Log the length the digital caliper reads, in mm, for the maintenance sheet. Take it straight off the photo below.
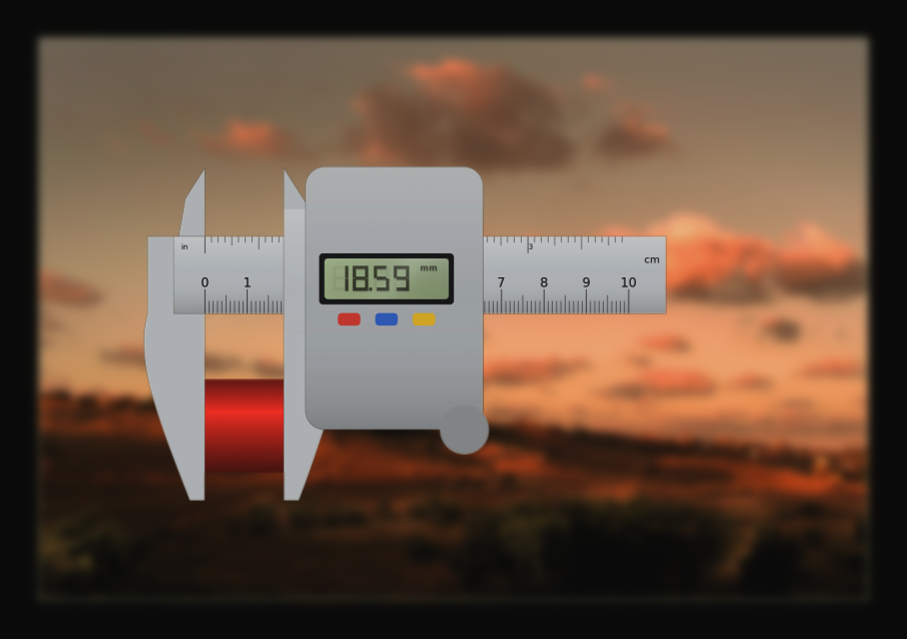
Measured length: 18.59 mm
